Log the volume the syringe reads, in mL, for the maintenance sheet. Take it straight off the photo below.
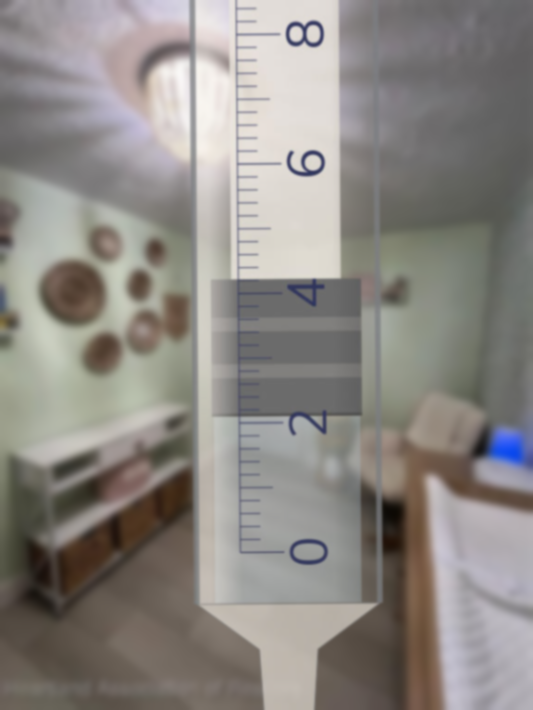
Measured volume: 2.1 mL
